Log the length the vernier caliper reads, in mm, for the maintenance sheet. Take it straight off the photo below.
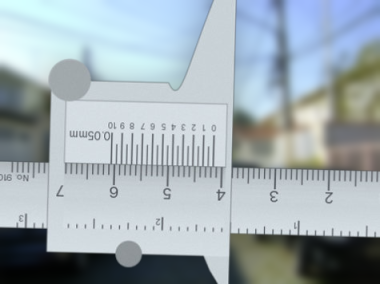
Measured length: 41.6 mm
